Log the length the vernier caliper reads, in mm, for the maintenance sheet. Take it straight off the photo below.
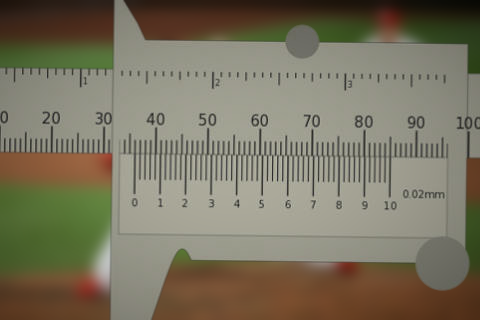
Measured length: 36.0 mm
